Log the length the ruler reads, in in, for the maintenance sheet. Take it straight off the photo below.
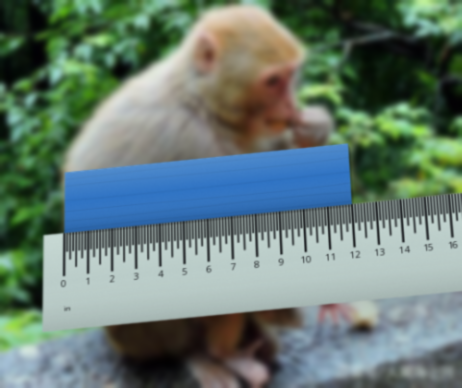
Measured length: 12 in
